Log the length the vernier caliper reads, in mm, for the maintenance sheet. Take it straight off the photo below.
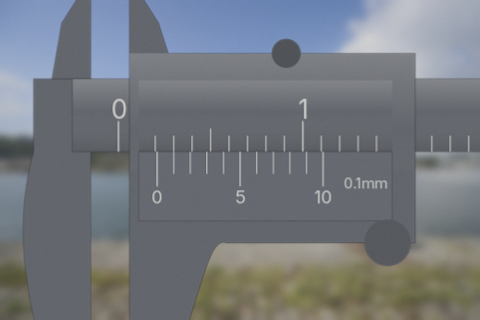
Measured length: 2.1 mm
